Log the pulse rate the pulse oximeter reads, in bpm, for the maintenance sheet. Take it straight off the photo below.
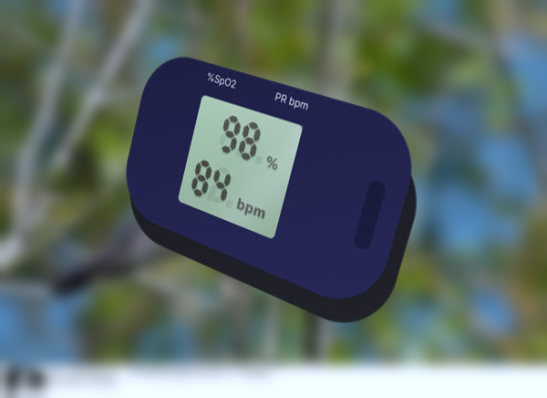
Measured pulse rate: 84 bpm
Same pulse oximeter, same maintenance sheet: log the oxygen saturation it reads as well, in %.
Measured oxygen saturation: 98 %
